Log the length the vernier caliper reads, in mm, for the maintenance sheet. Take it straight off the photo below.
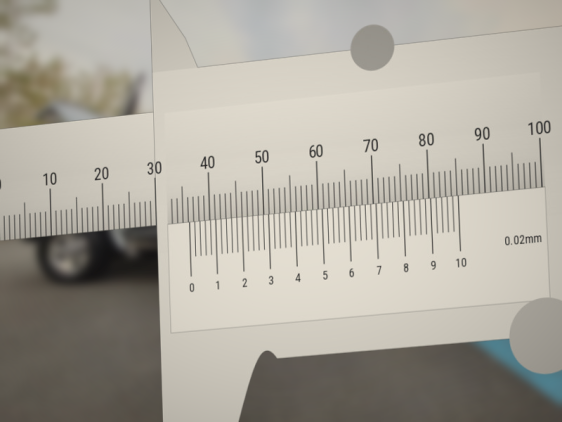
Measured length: 36.2 mm
